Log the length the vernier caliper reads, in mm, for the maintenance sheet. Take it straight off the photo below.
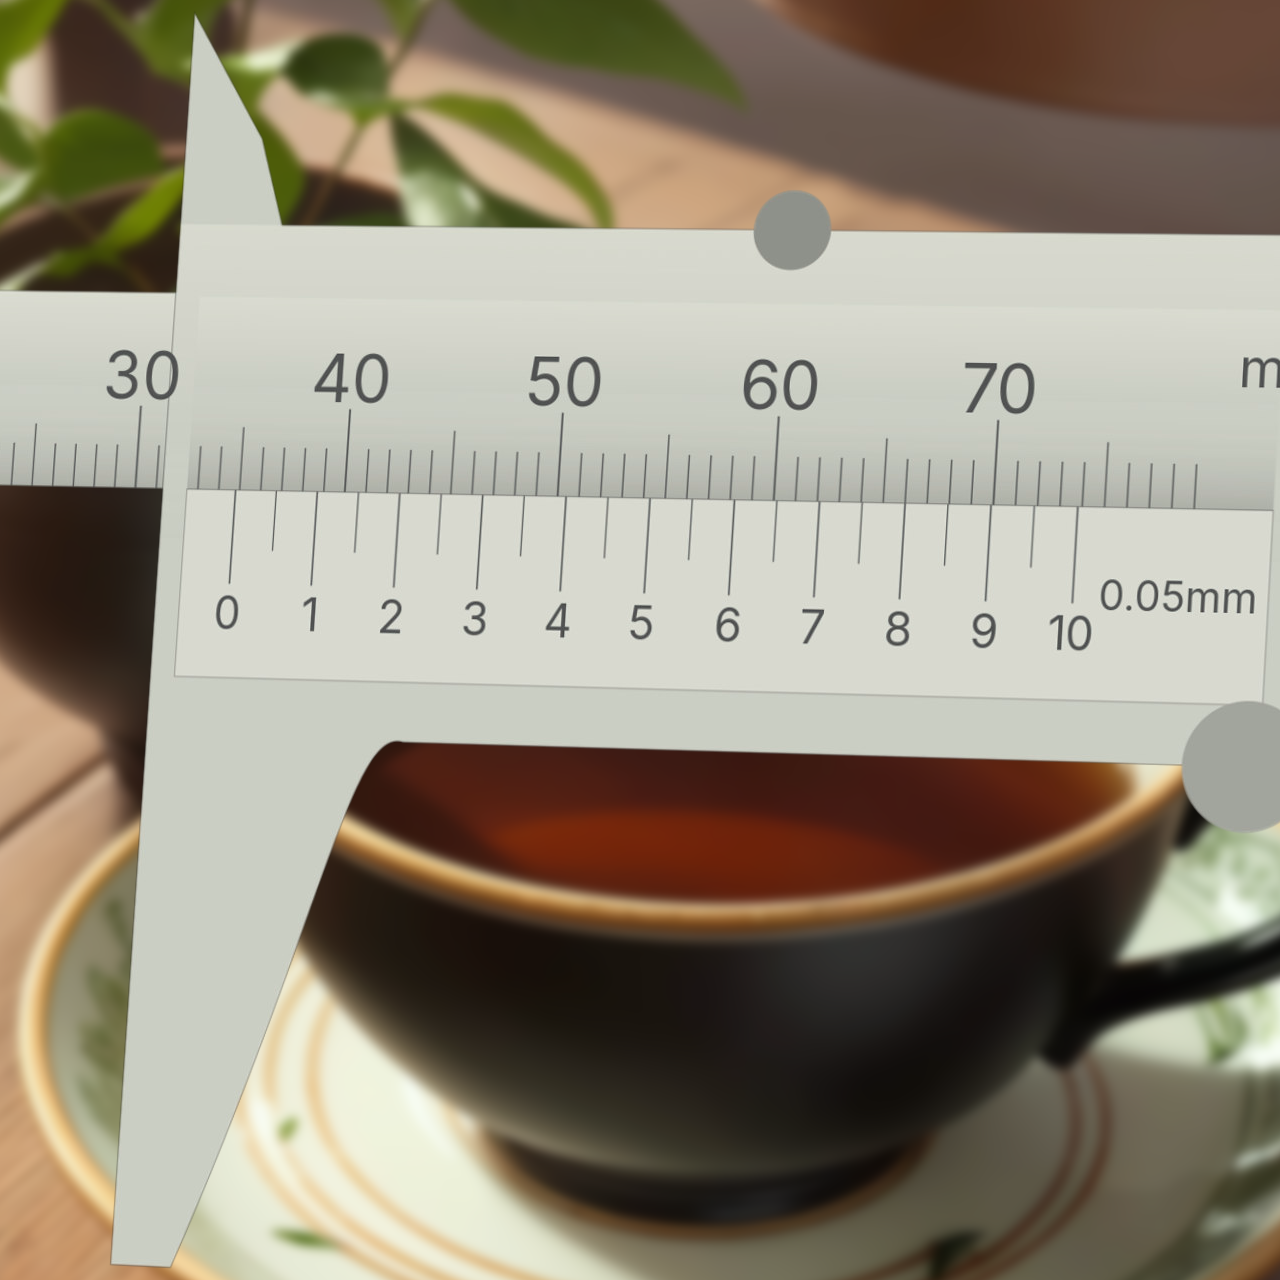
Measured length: 34.8 mm
